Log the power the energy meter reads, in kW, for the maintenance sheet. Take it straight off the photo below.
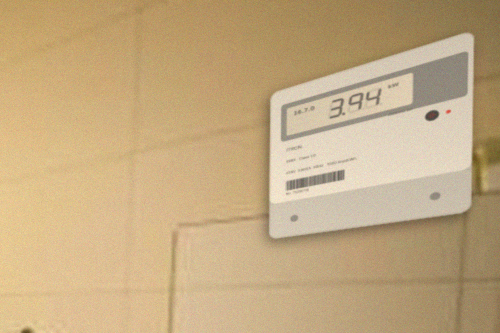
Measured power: 3.94 kW
